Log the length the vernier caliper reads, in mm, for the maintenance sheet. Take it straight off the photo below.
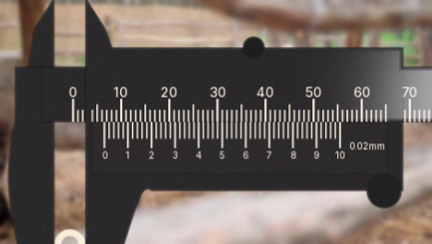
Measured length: 6.5 mm
